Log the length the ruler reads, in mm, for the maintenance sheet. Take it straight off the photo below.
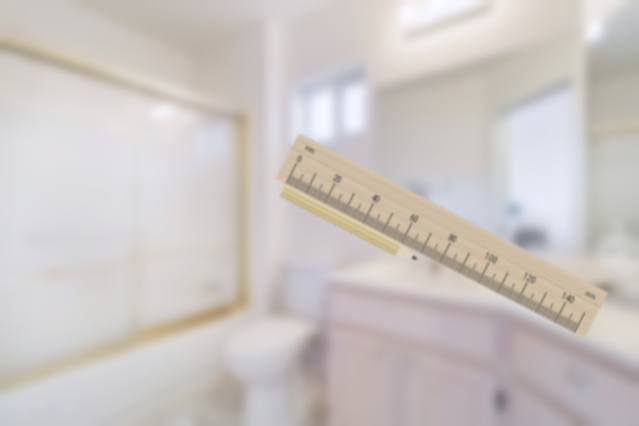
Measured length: 70 mm
